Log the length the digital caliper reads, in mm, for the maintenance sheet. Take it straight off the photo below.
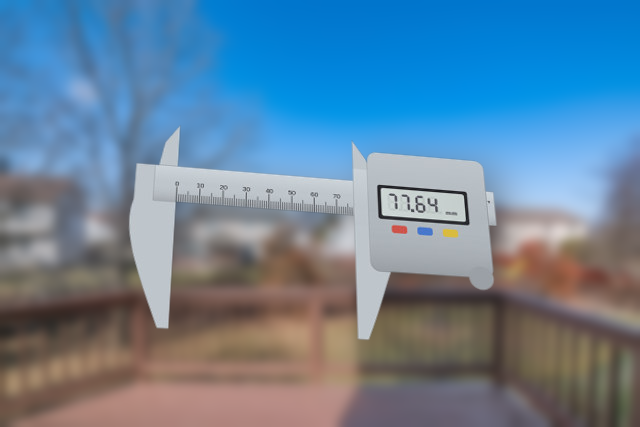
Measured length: 77.64 mm
